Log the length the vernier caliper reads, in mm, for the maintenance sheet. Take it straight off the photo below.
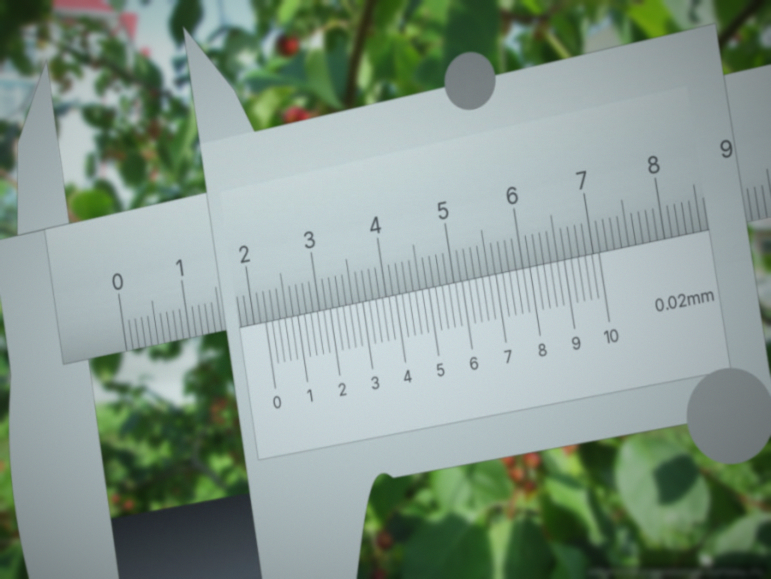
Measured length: 21.8 mm
